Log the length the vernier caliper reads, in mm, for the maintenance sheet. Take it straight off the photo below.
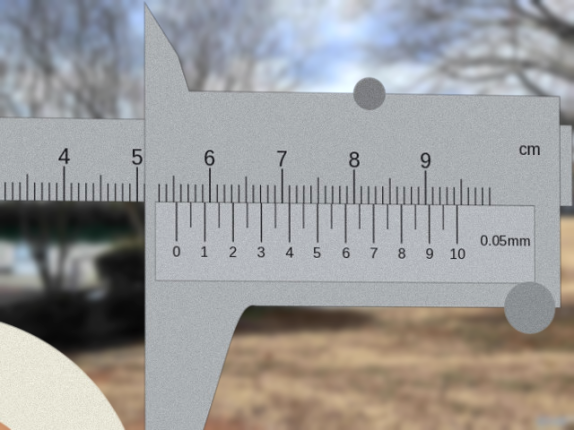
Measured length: 55.4 mm
